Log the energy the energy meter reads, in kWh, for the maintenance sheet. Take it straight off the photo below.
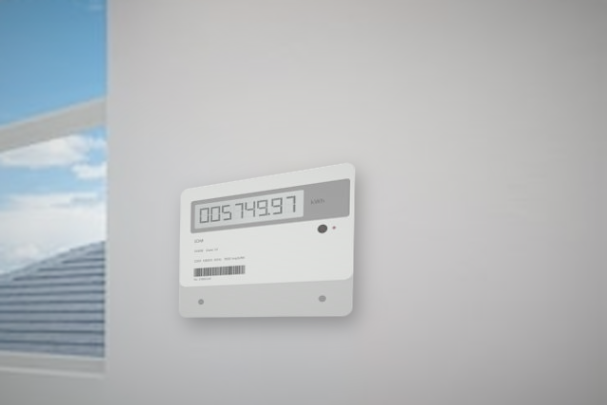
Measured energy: 5749.97 kWh
